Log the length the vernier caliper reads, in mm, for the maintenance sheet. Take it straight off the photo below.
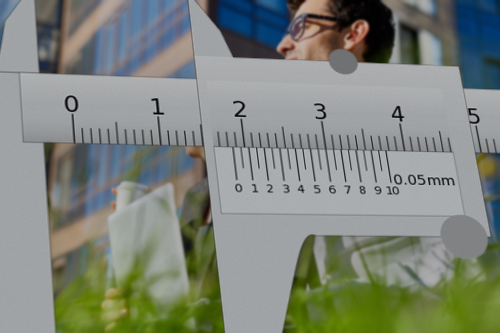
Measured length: 18.6 mm
